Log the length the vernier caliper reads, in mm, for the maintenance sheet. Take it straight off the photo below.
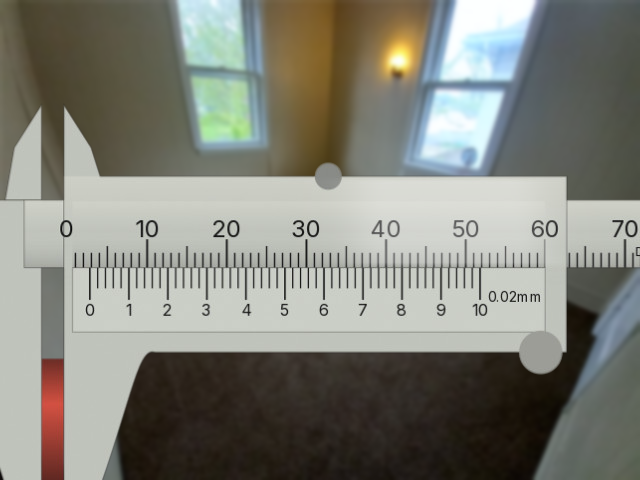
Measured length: 2.8 mm
